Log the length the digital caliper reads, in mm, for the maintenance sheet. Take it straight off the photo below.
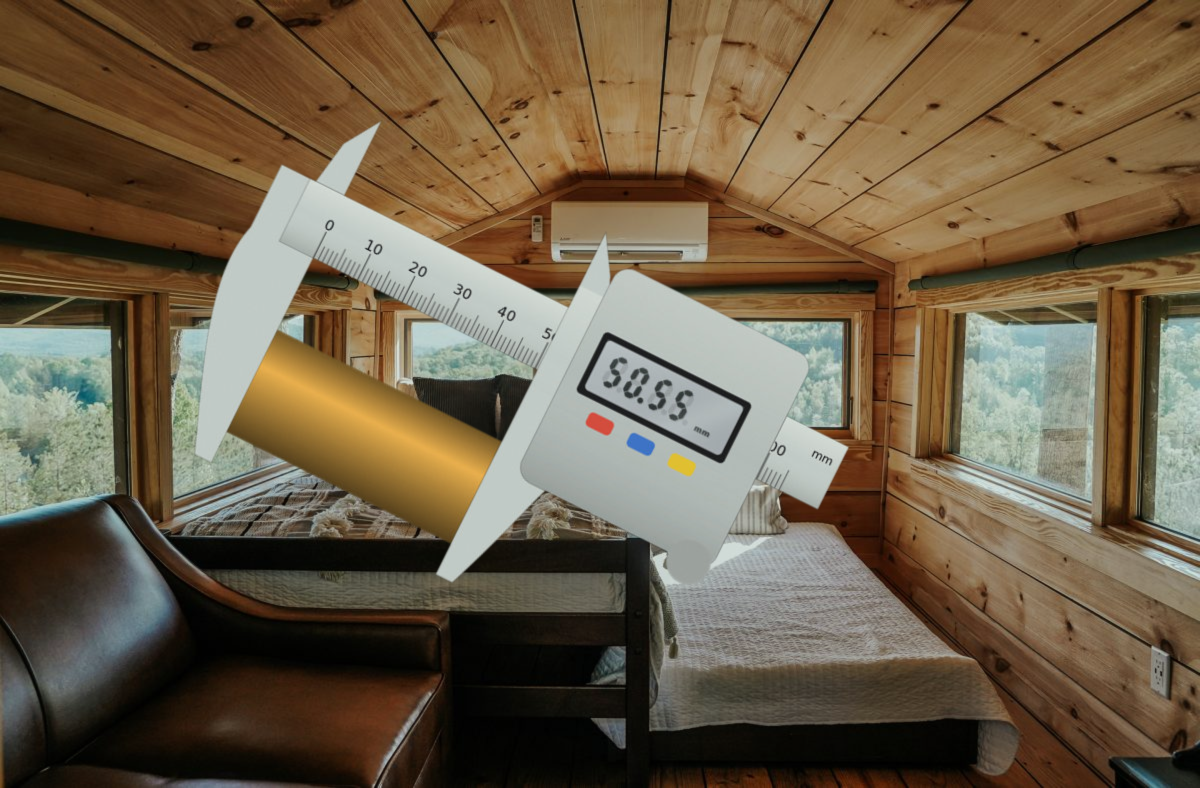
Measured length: 50.55 mm
